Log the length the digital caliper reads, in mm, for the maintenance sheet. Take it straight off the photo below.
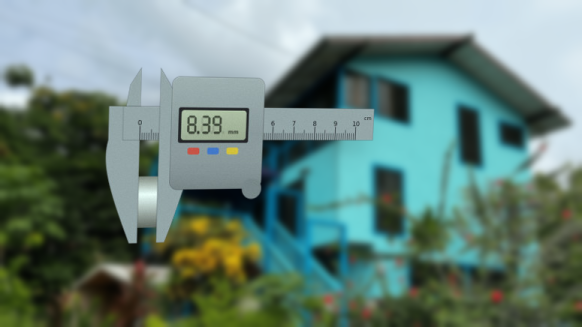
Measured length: 8.39 mm
